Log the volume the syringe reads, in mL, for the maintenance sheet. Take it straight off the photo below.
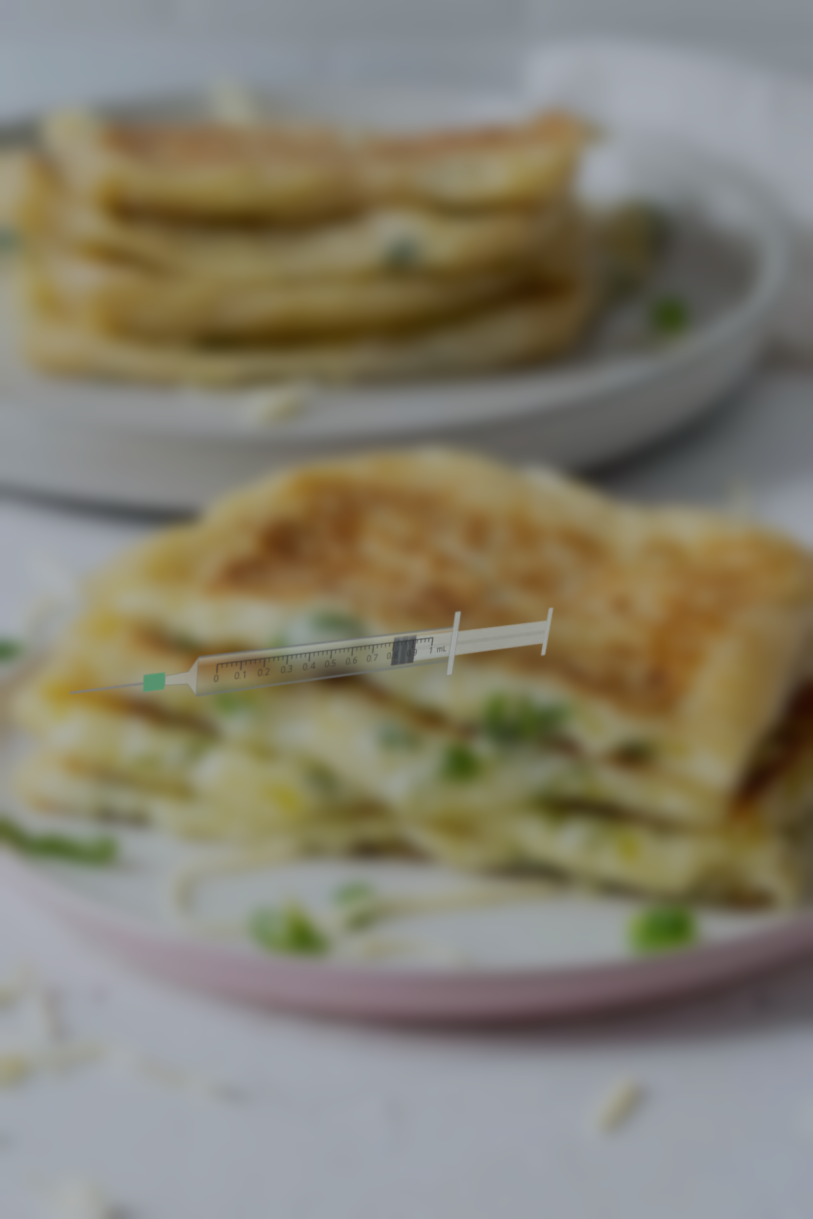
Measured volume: 0.8 mL
